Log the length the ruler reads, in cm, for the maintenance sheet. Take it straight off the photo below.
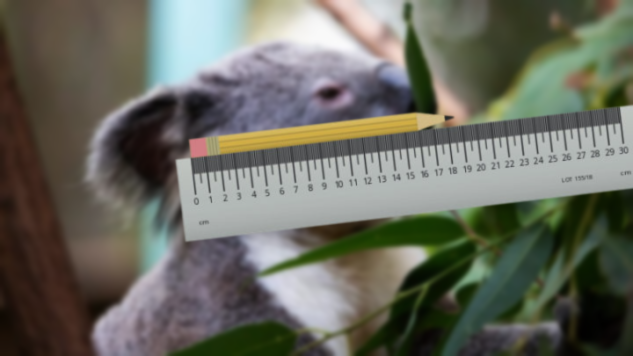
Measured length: 18.5 cm
